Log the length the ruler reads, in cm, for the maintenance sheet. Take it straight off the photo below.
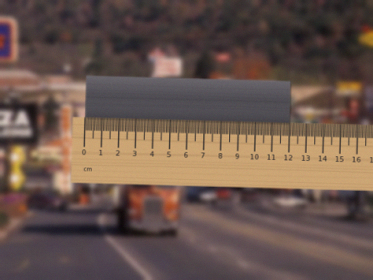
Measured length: 12 cm
